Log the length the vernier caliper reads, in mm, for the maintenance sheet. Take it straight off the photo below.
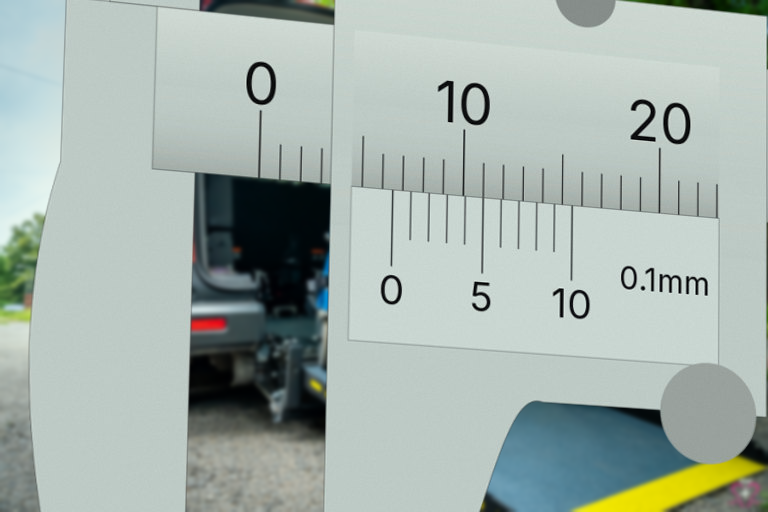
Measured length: 6.5 mm
